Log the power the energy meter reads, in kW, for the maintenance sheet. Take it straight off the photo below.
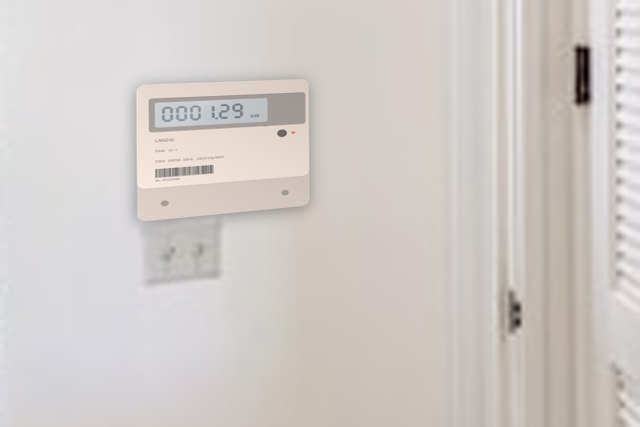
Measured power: 1.29 kW
